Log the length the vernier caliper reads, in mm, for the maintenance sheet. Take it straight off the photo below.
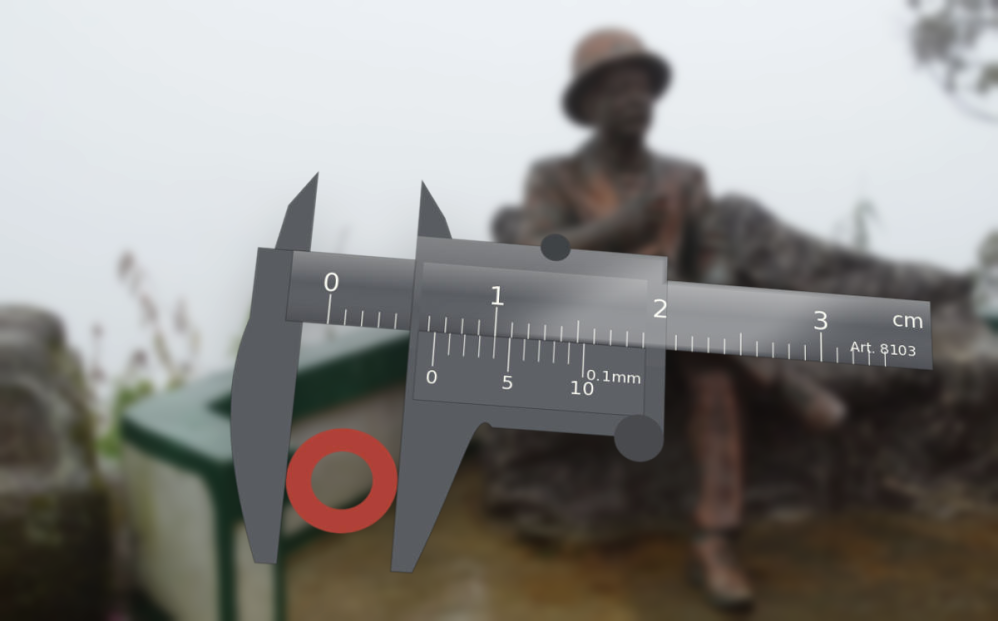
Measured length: 6.4 mm
